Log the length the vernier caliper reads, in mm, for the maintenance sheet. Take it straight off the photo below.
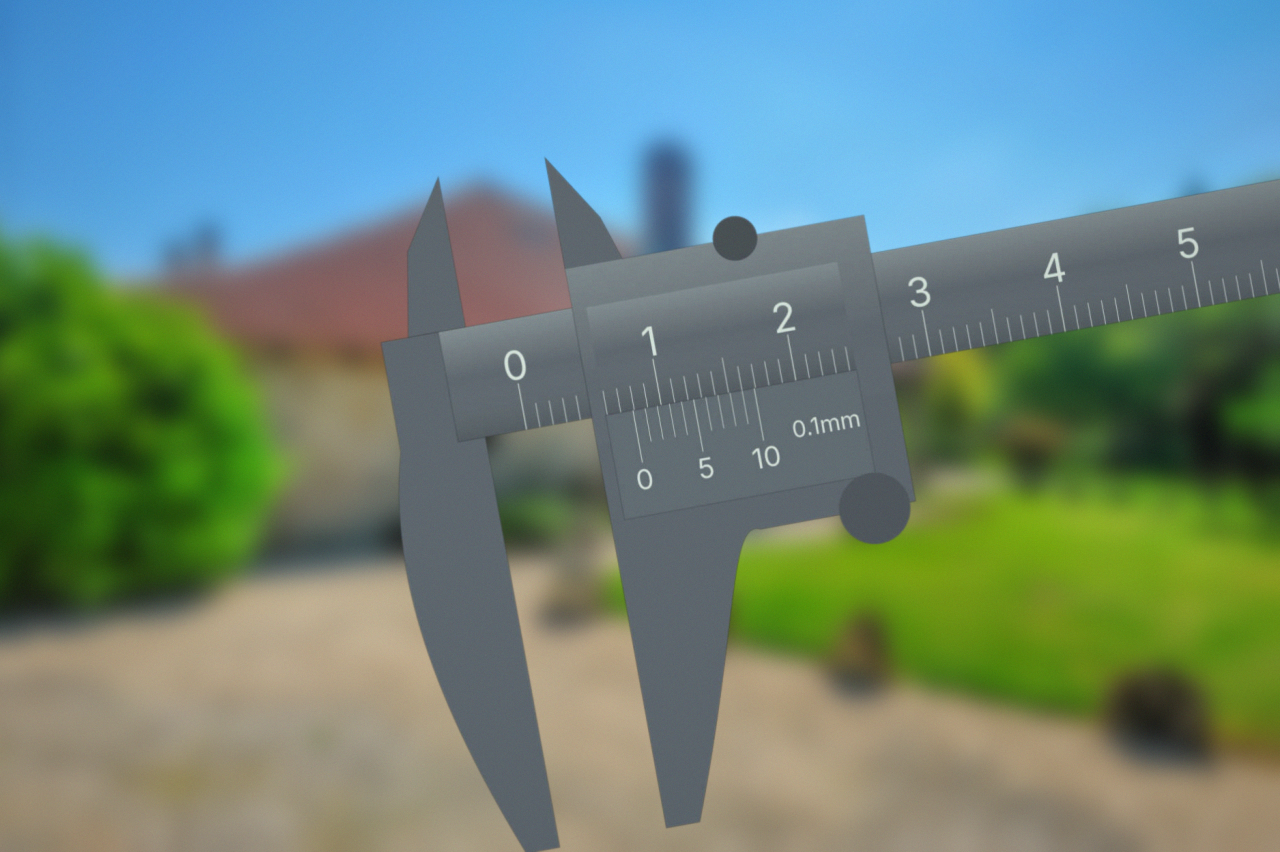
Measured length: 7.9 mm
